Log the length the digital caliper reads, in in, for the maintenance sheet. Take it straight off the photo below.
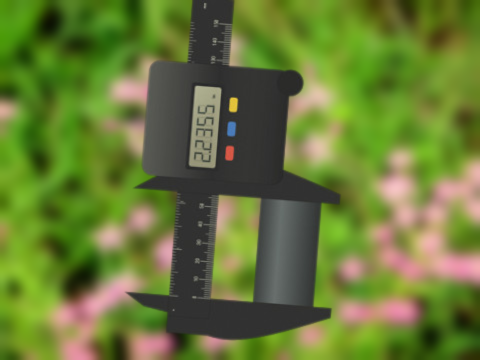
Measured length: 2.2355 in
